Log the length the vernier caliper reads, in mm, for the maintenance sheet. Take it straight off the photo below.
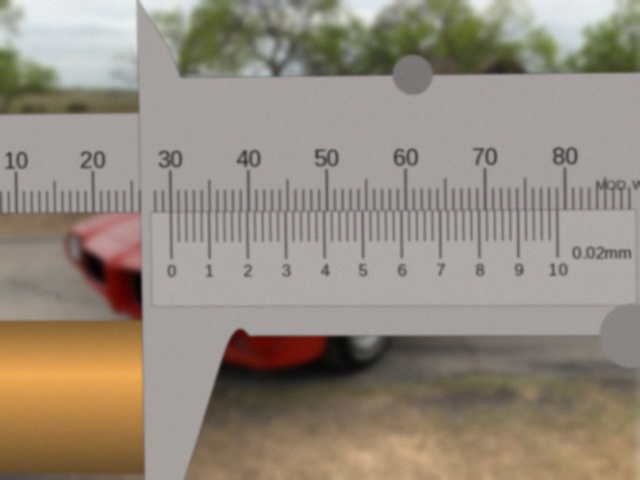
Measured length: 30.0 mm
